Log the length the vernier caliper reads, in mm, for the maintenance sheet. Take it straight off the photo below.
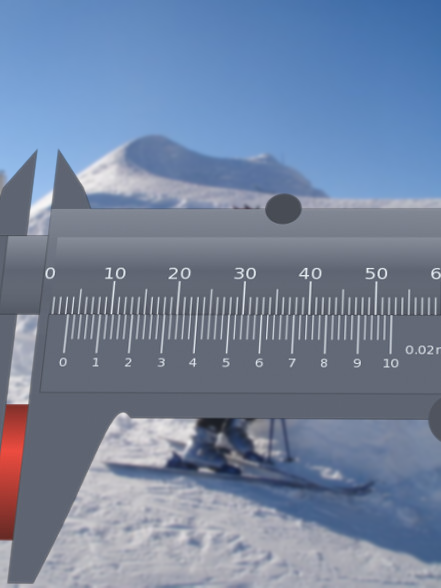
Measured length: 3.4 mm
